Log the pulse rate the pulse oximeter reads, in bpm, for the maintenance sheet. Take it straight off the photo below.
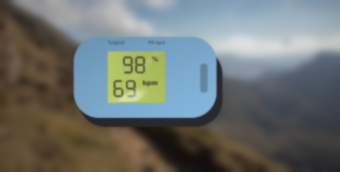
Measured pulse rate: 69 bpm
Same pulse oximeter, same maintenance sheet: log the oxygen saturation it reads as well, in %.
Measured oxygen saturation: 98 %
